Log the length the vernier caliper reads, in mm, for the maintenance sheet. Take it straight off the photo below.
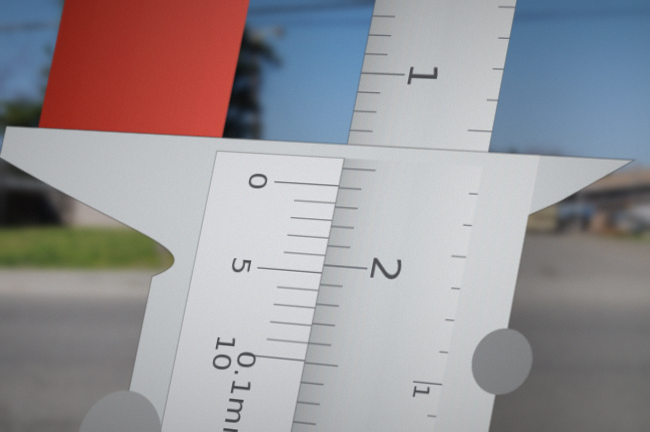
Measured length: 15.9 mm
